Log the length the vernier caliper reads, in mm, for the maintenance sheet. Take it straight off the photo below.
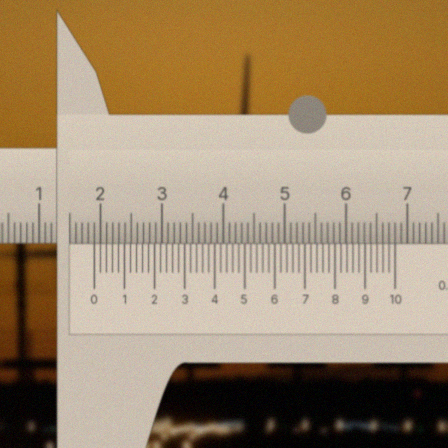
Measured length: 19.0 mm
